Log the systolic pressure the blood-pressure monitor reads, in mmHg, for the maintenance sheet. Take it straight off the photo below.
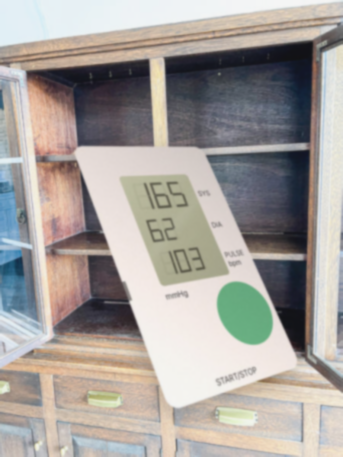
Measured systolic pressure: 165 mmHg
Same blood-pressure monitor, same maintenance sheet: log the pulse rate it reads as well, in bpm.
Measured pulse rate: 103 bpm
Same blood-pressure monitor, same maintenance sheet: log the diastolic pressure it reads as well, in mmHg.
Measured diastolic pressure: 62 mmHg
